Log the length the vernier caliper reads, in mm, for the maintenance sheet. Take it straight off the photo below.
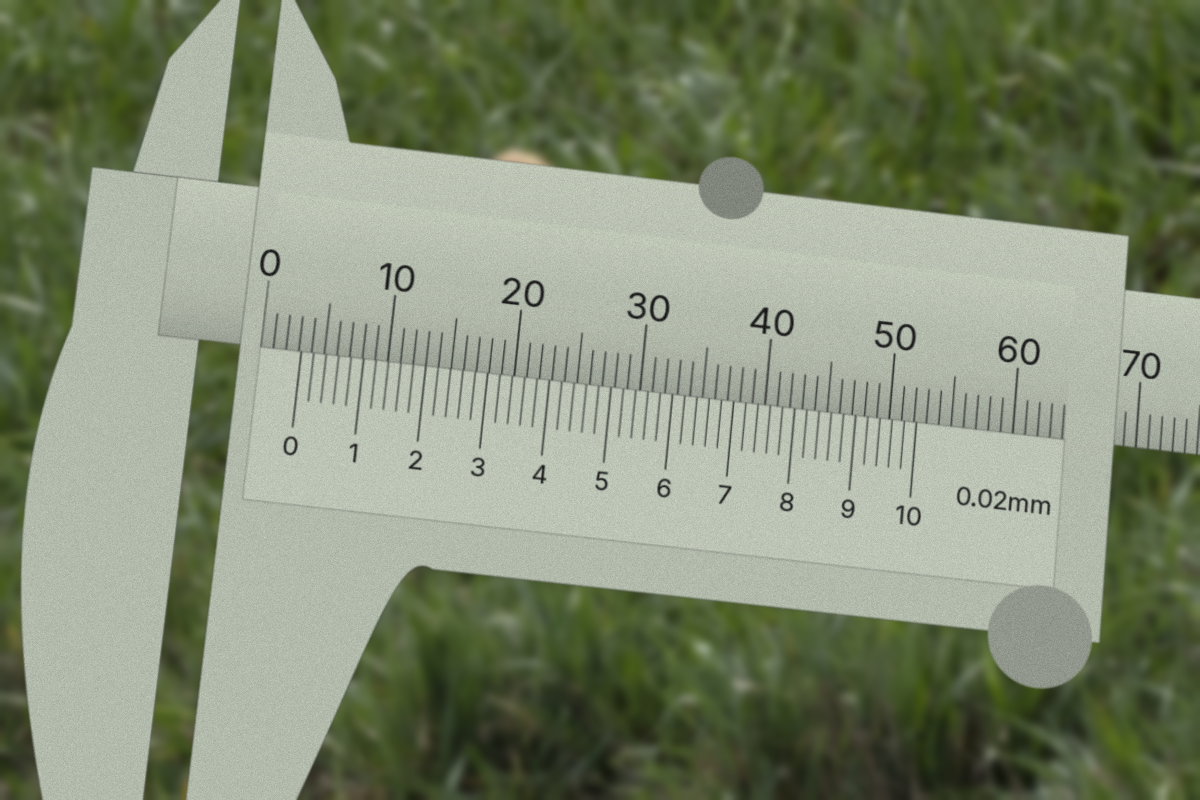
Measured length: 3.2 mm
